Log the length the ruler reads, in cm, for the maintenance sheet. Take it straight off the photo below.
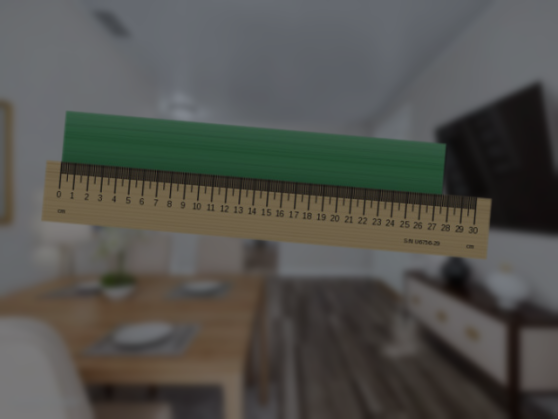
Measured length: 27.5 cm
